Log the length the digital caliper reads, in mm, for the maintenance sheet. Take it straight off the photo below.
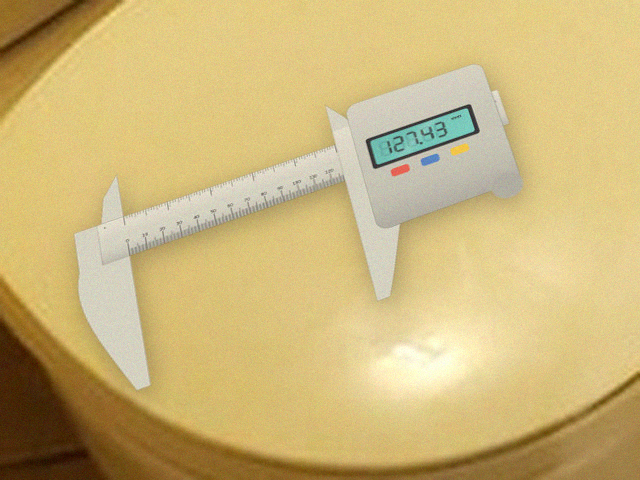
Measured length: 127.43 mm
